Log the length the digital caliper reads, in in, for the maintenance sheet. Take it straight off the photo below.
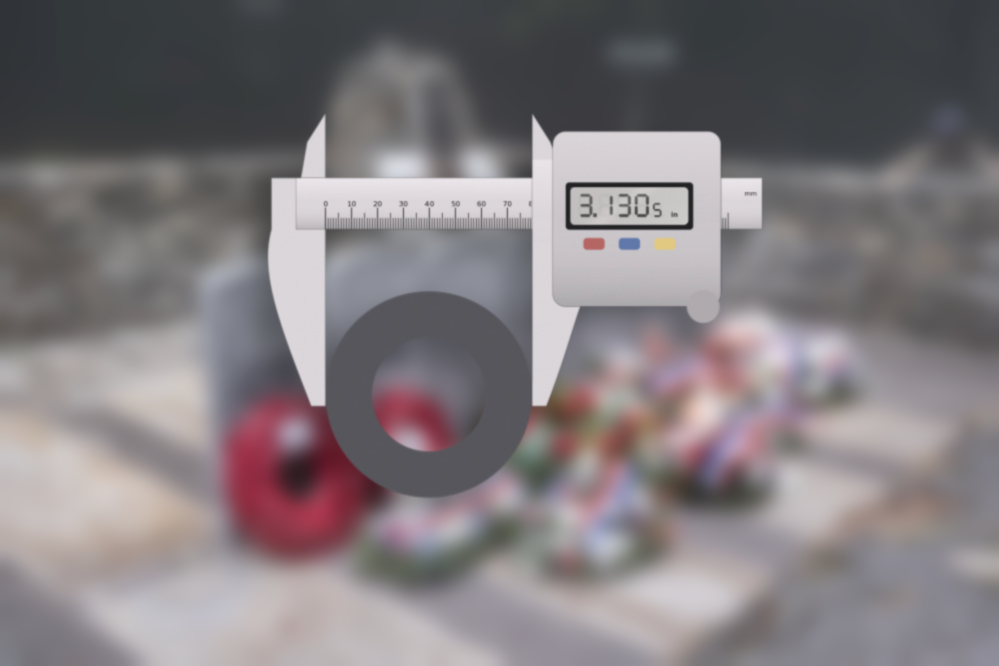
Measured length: 3.1305 in
